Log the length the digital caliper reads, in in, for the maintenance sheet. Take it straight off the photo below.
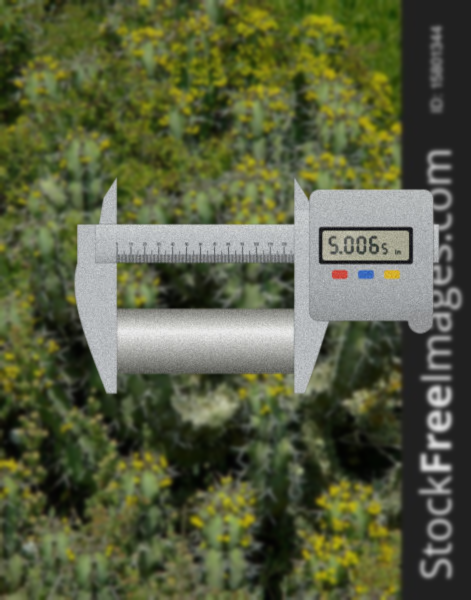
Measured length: 5.0065 in
